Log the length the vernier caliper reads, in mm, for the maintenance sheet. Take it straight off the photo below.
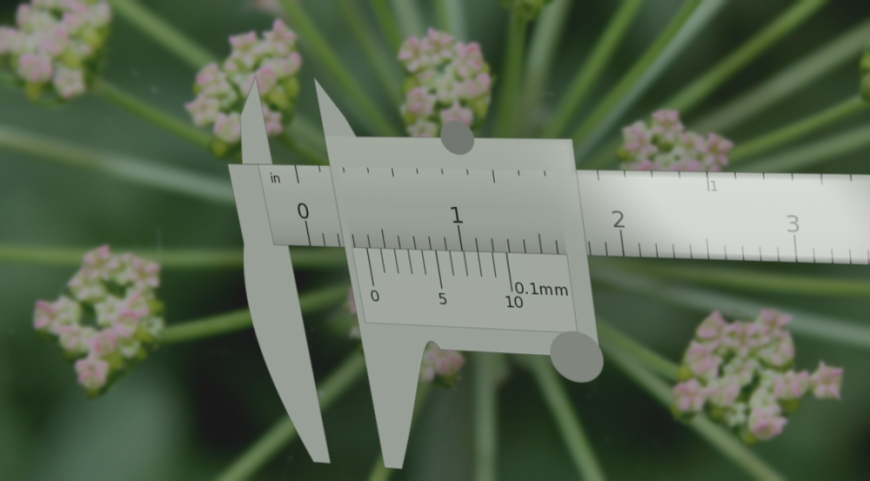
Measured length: 3.8 mm
